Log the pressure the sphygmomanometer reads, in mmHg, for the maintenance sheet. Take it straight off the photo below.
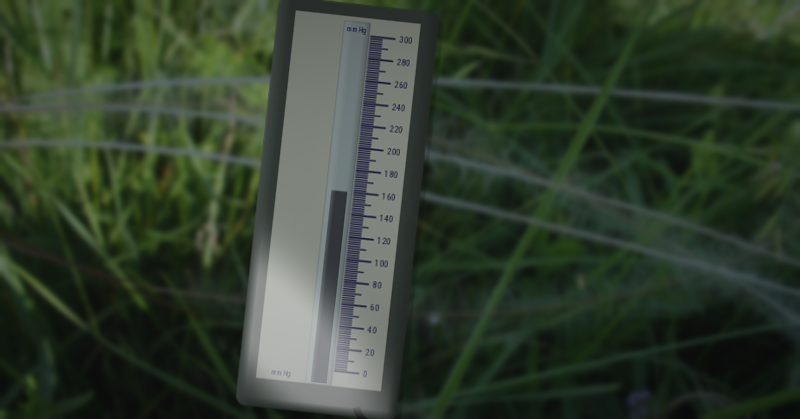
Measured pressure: 160 mmHg
